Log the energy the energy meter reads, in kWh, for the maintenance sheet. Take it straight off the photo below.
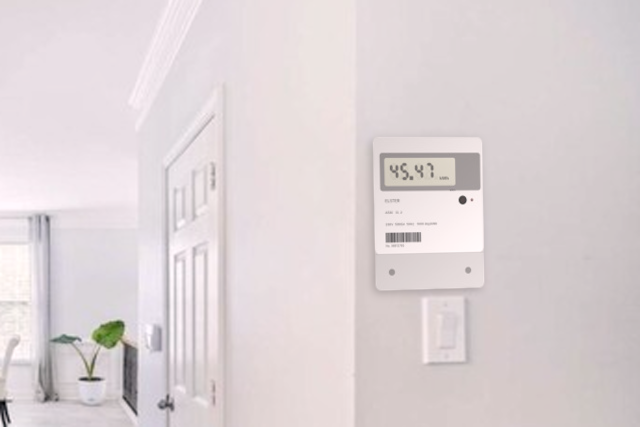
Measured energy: 45.47 kWh
